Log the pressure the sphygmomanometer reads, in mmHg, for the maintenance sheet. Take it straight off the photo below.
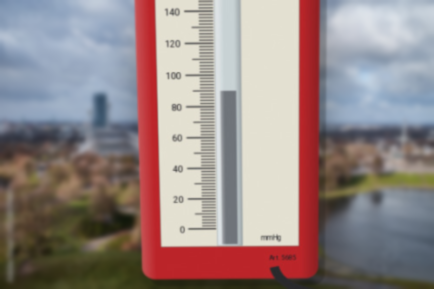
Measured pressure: 90 mmHg
